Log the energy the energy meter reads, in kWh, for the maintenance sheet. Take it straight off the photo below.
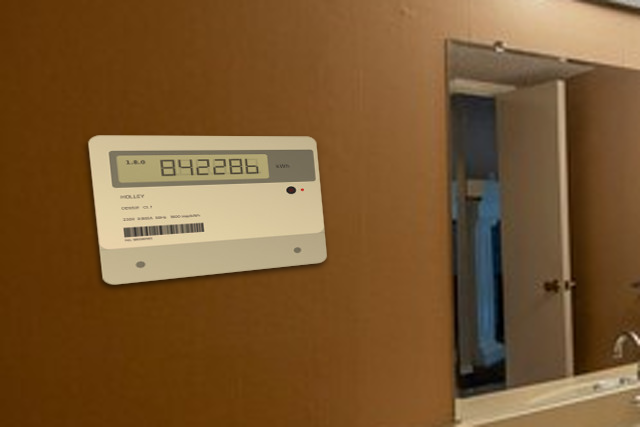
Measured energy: 842286 kWh
